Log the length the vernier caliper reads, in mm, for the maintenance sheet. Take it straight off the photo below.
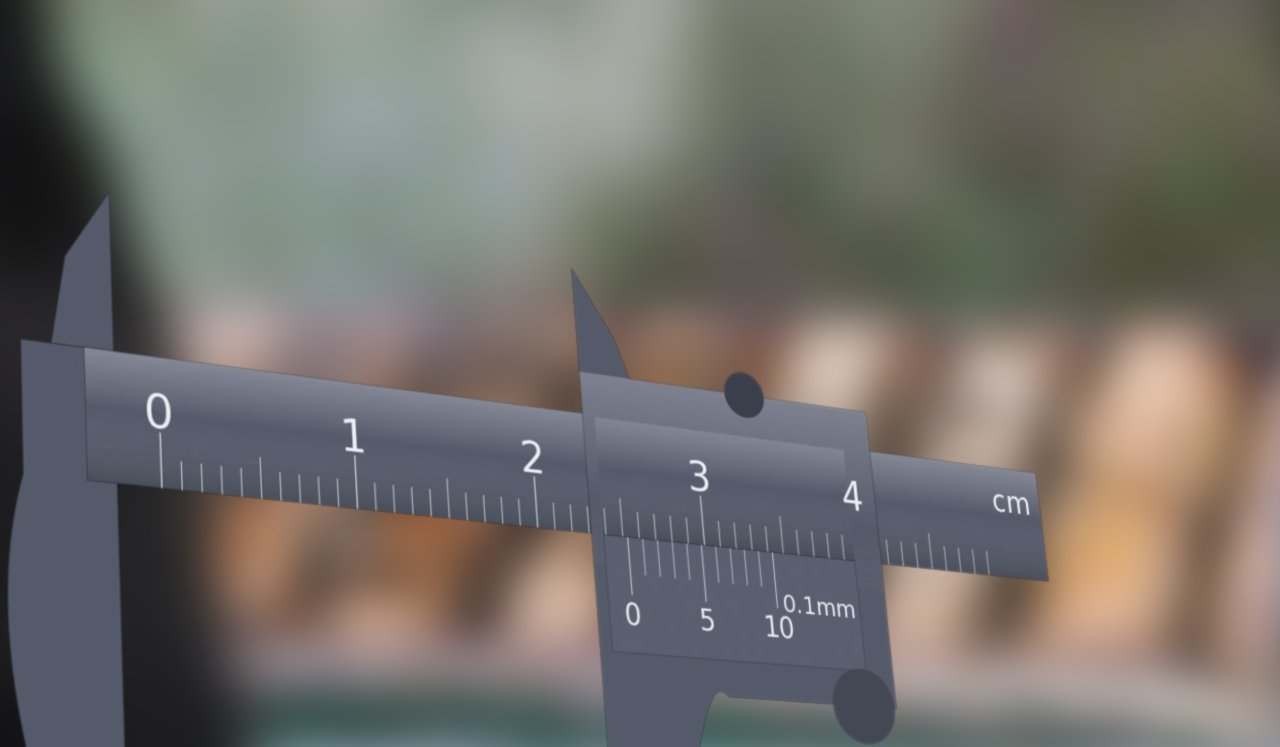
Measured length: 25.3 mm
